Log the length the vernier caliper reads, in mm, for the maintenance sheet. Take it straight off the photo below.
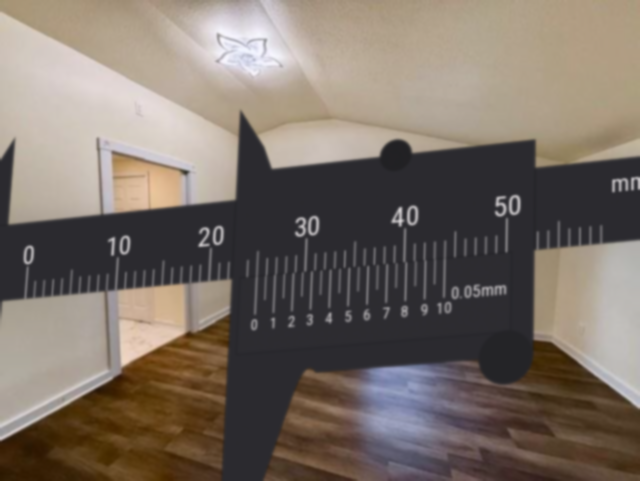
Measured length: 25.0 mm
